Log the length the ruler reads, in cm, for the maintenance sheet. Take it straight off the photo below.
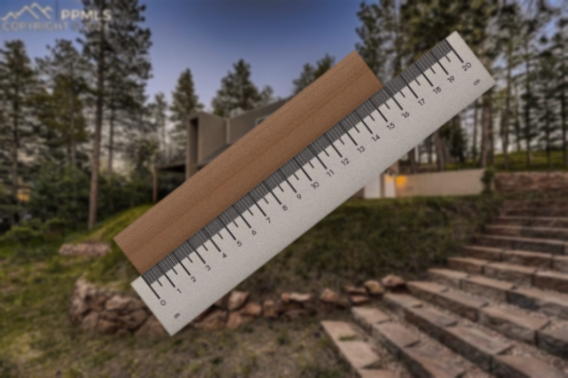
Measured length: 16 cm
